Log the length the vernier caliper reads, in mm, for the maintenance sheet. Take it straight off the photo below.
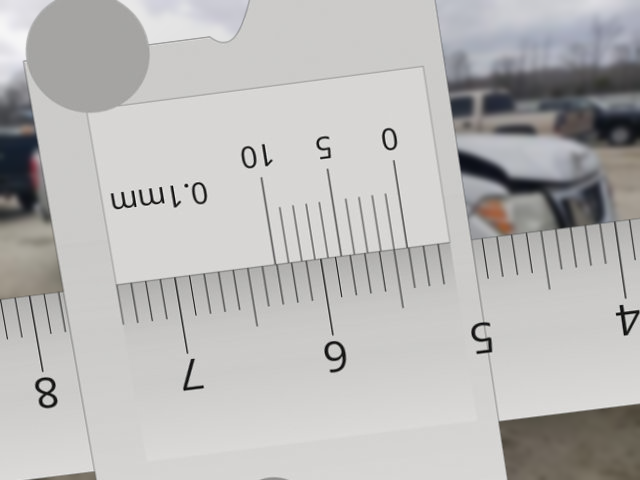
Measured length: 54.1 mm
